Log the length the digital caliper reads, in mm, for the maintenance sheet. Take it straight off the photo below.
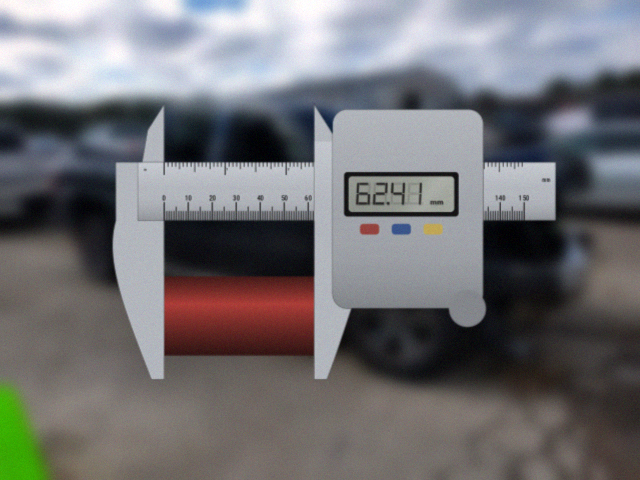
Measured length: 62.41 mm
